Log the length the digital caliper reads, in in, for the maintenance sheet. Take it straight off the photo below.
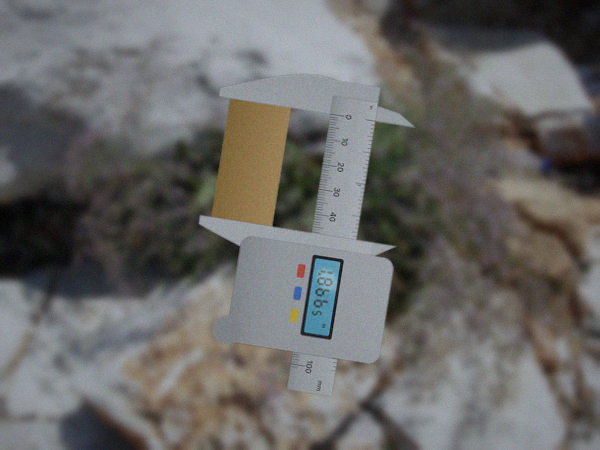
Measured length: 1.8665 in
